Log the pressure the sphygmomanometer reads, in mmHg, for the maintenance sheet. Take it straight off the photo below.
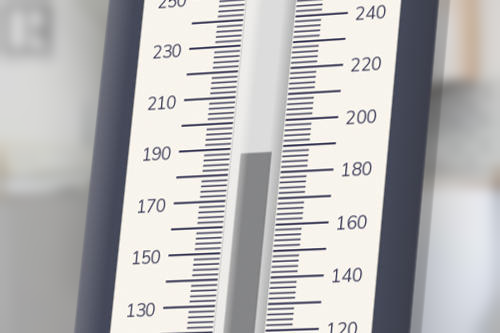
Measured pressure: 188 mmHg
